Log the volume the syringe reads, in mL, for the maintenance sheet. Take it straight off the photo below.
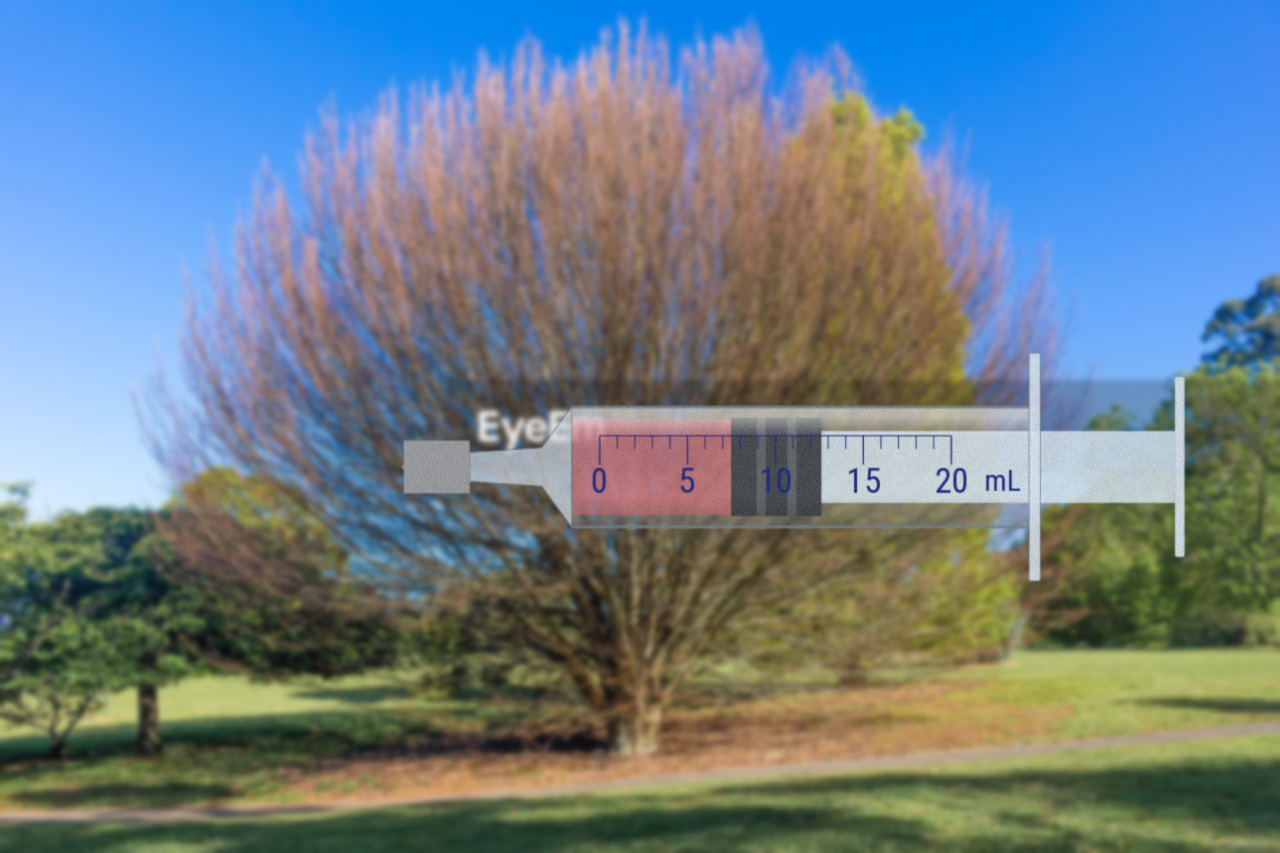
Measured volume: 7.5 mL
